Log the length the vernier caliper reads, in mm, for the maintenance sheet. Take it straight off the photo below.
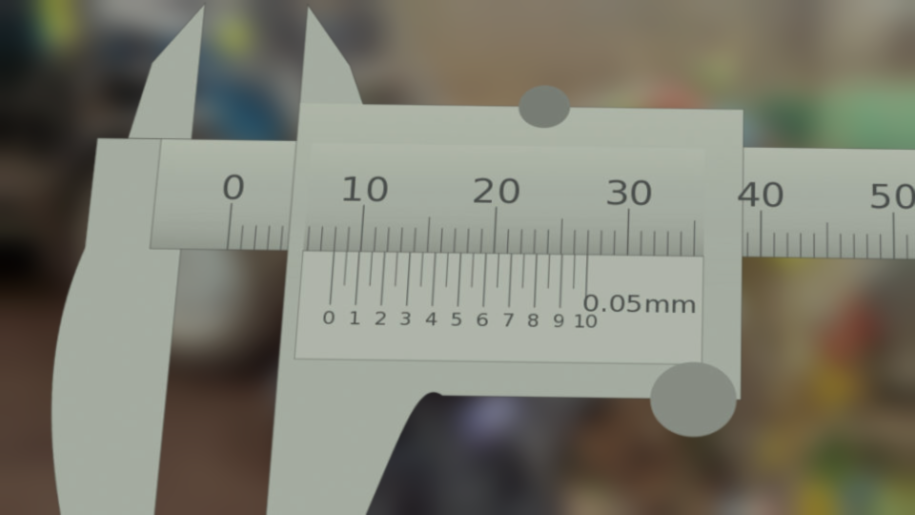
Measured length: 8.0 mm
